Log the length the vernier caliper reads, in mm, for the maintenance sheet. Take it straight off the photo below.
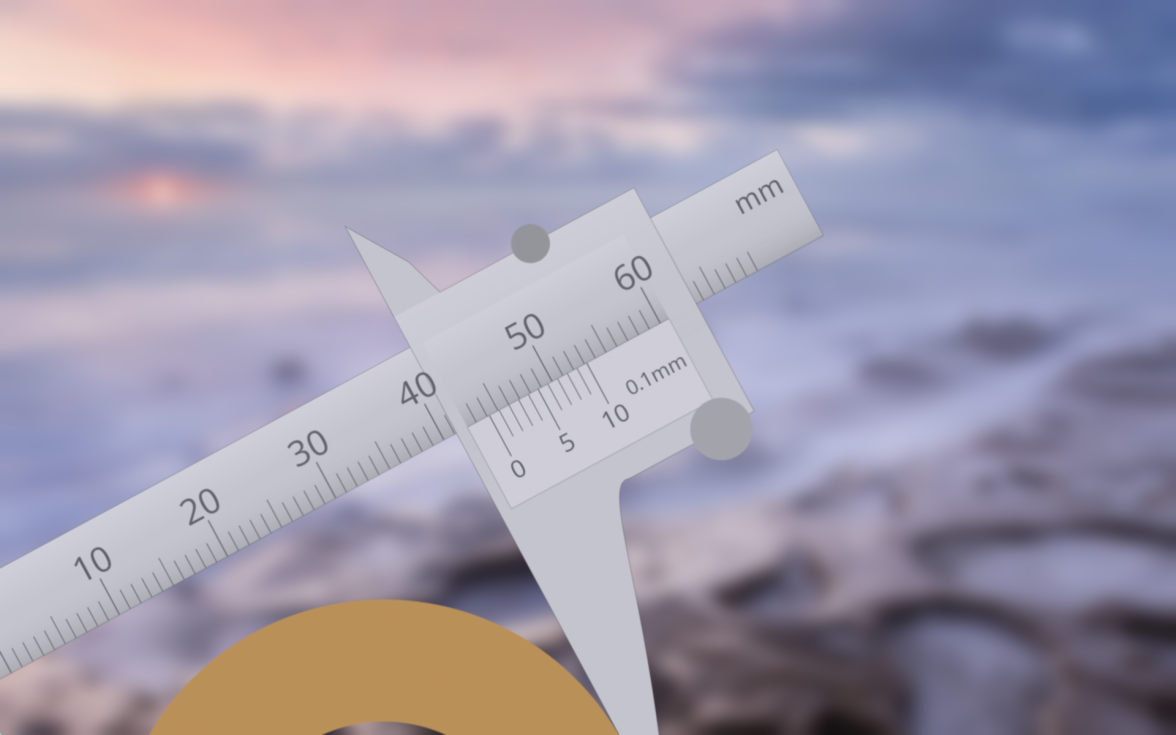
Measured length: 44.2 mm
